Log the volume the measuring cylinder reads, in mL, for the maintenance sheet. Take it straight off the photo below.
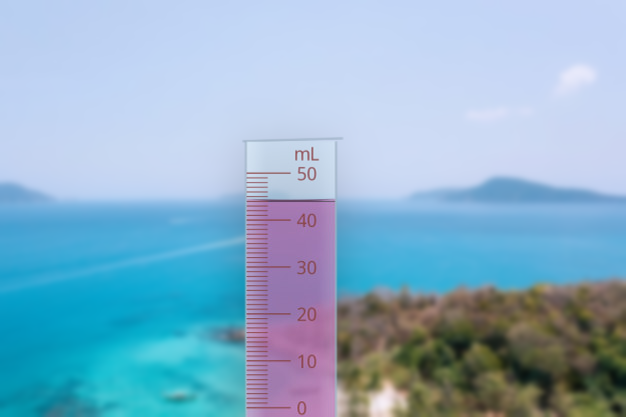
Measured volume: 44 mL
